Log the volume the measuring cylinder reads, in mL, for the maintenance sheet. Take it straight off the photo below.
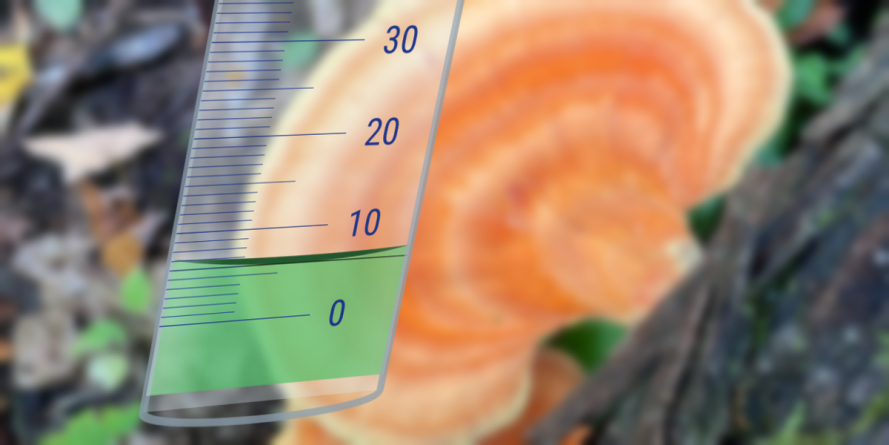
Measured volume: 6 mL
